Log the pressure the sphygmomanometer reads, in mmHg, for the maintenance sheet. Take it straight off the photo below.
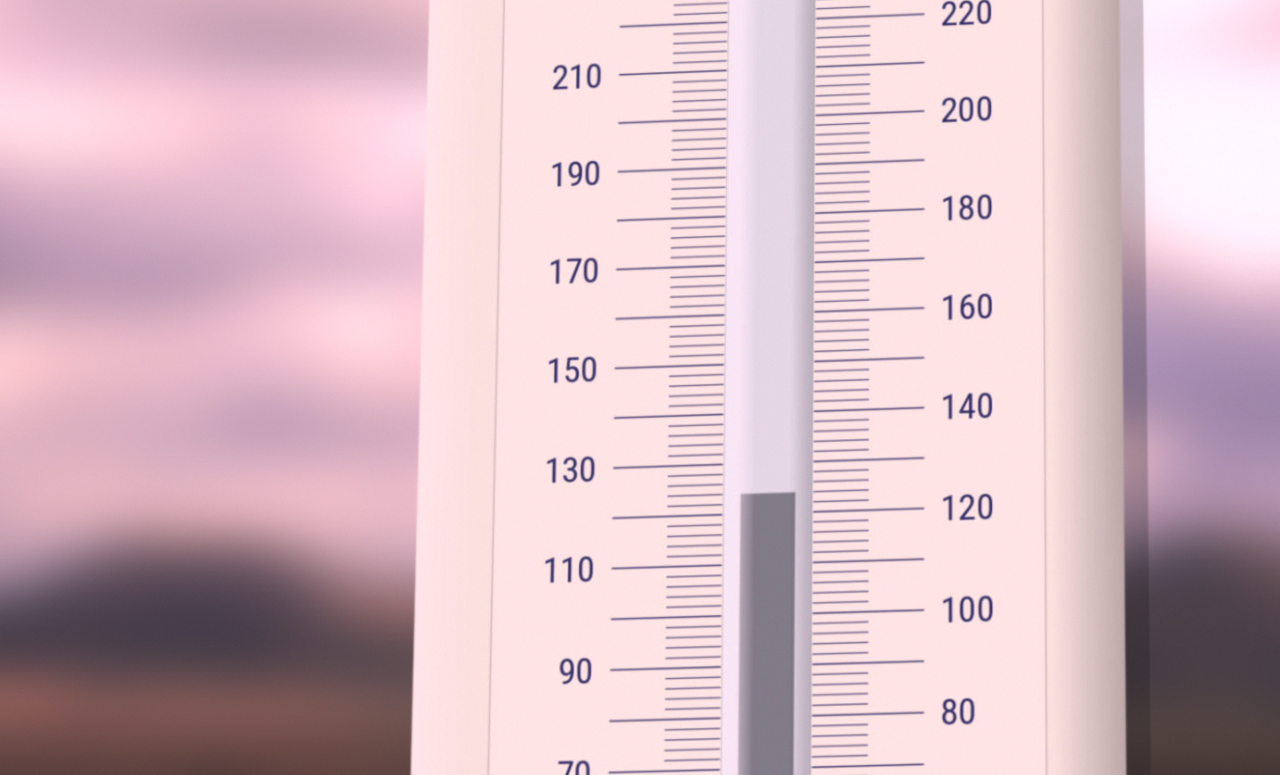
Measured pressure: 124 mmHg
